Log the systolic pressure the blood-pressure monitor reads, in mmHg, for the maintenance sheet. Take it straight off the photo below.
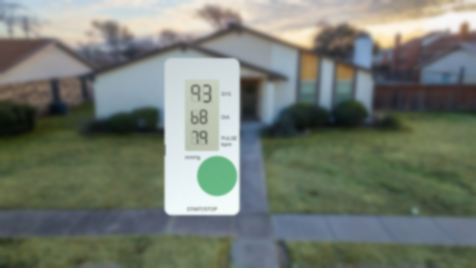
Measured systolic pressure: 93 mmHg
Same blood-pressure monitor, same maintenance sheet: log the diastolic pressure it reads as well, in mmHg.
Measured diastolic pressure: 68 mmHg
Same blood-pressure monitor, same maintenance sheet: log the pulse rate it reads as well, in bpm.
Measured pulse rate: 79 bpm
